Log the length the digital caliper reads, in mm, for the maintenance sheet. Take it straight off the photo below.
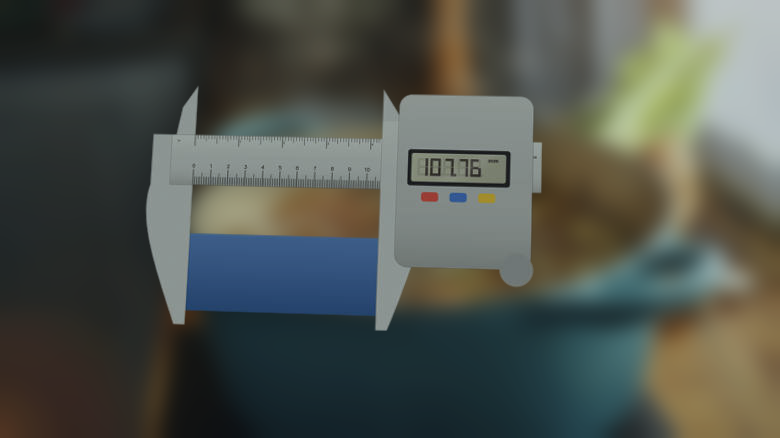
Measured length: 107.76 mm
